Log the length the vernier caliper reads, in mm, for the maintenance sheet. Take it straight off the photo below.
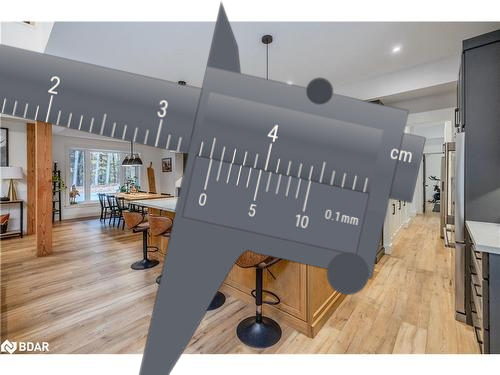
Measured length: 35.1 mm
